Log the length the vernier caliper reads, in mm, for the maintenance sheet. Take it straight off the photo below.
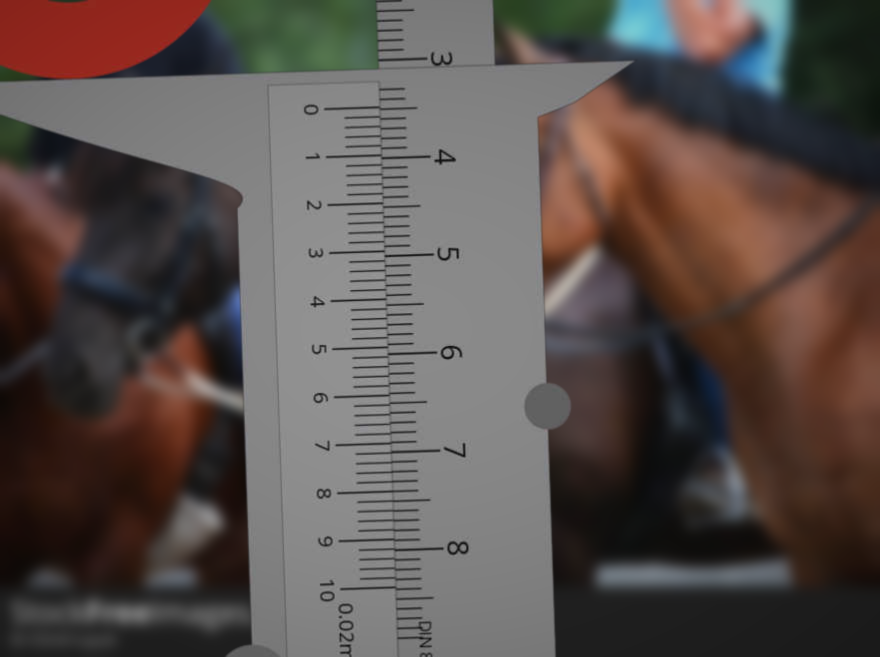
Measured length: 34.8 mm
